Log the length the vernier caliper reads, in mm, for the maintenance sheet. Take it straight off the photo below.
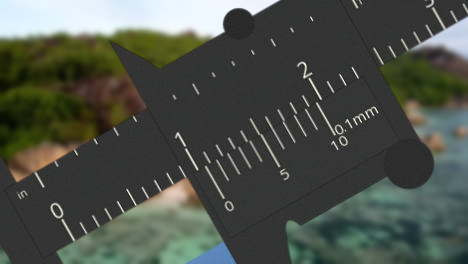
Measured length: 10.6 mm
